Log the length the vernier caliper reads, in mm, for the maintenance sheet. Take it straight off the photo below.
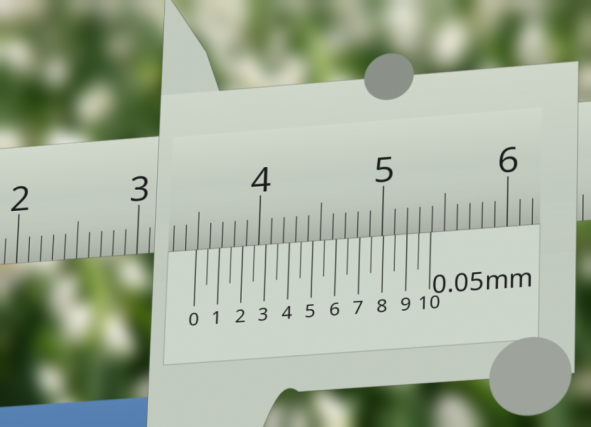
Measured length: 34.9 mm
